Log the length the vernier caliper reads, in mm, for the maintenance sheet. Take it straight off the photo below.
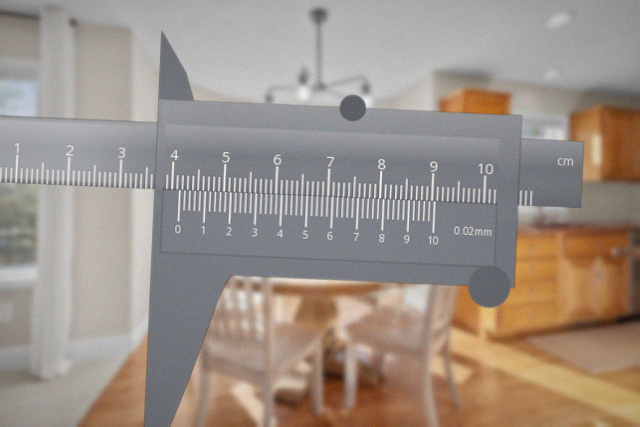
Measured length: 41.5 mm
